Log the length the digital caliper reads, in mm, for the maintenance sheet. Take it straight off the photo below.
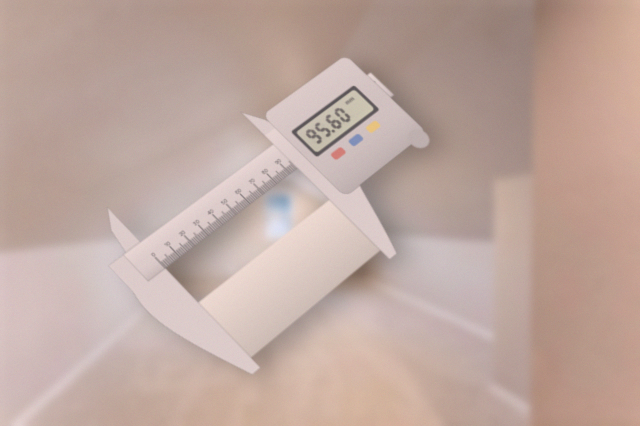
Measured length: 95.60 mm
